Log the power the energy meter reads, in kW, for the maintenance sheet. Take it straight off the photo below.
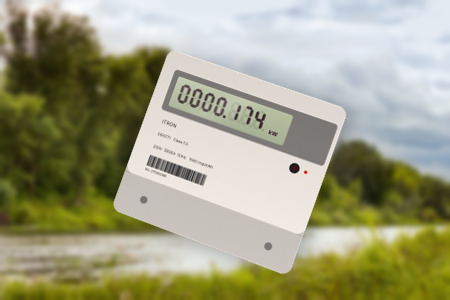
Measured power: 0.174 kW
